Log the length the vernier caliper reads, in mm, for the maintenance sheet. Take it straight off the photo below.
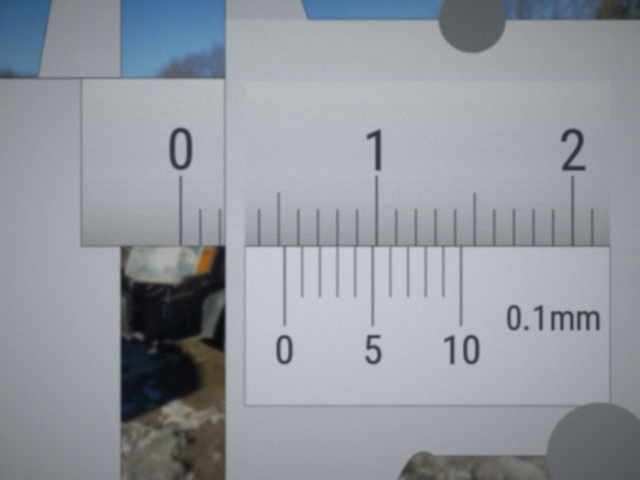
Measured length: 5.3 mm
